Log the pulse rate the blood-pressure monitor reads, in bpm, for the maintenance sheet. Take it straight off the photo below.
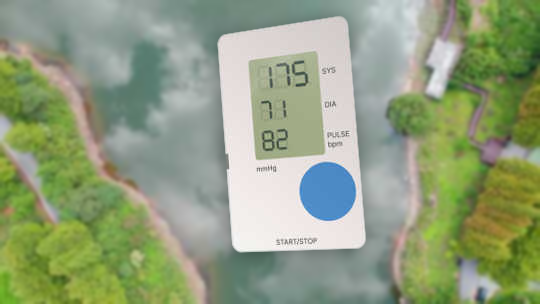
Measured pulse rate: 82 bpm
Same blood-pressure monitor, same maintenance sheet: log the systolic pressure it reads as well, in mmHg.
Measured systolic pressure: 175 mmHg
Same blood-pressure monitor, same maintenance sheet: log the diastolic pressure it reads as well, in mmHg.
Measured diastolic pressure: 71 mmHg
